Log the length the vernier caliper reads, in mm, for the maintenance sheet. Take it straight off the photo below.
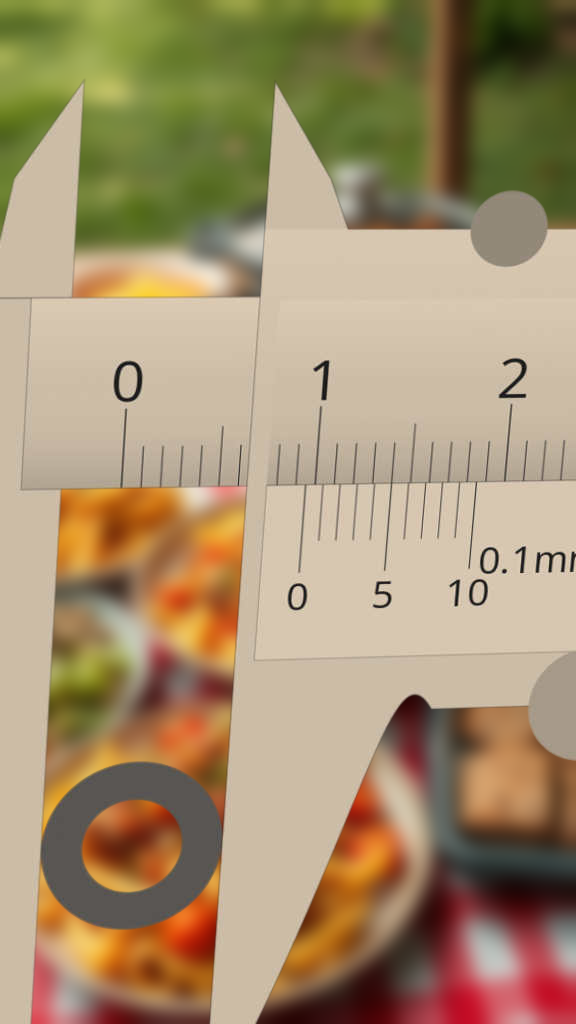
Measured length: 9.5 mm
